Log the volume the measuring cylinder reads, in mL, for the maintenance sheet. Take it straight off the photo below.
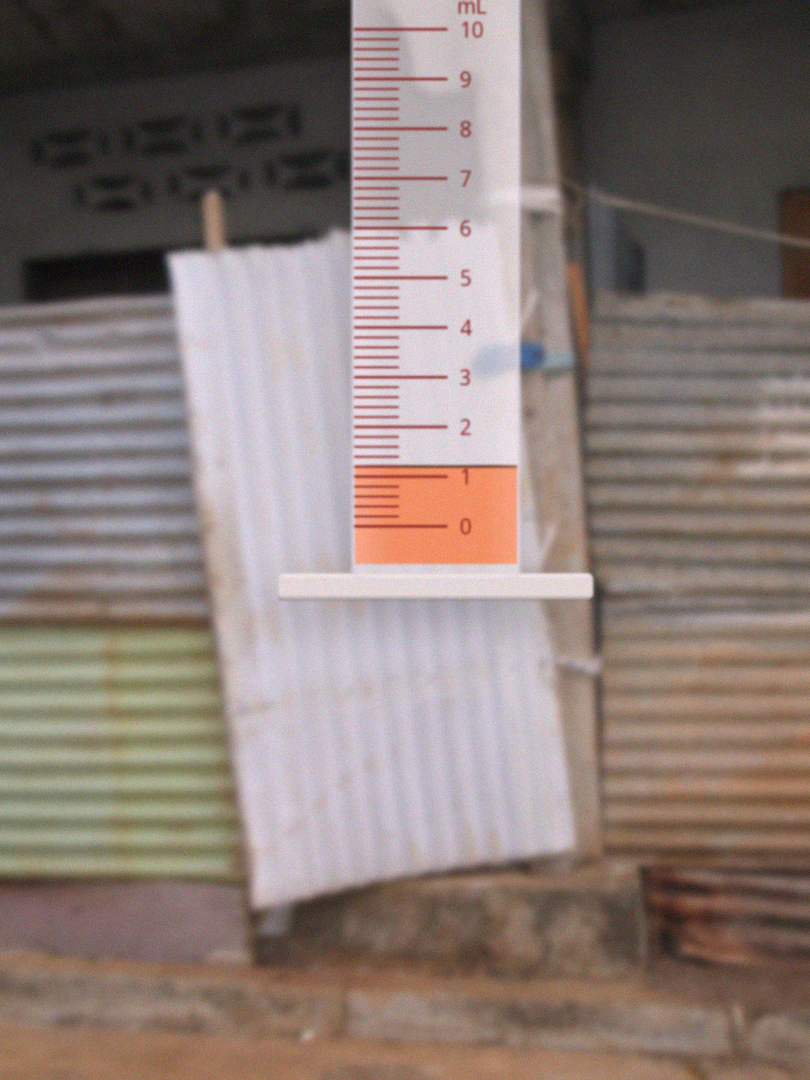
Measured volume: 1.2 mL
